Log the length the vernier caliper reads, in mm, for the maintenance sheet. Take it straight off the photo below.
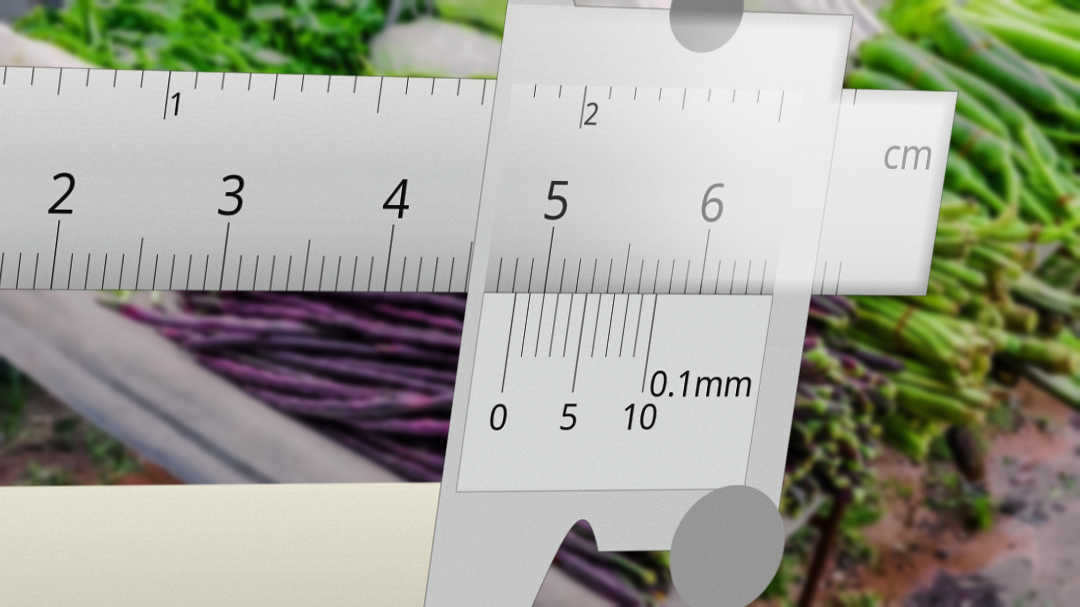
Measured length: 48.2 mm
